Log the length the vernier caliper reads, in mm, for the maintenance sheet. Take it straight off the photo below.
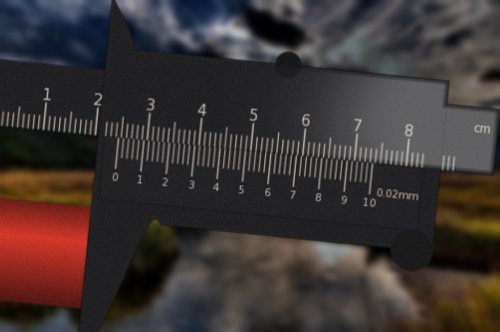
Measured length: 24.5 mm
